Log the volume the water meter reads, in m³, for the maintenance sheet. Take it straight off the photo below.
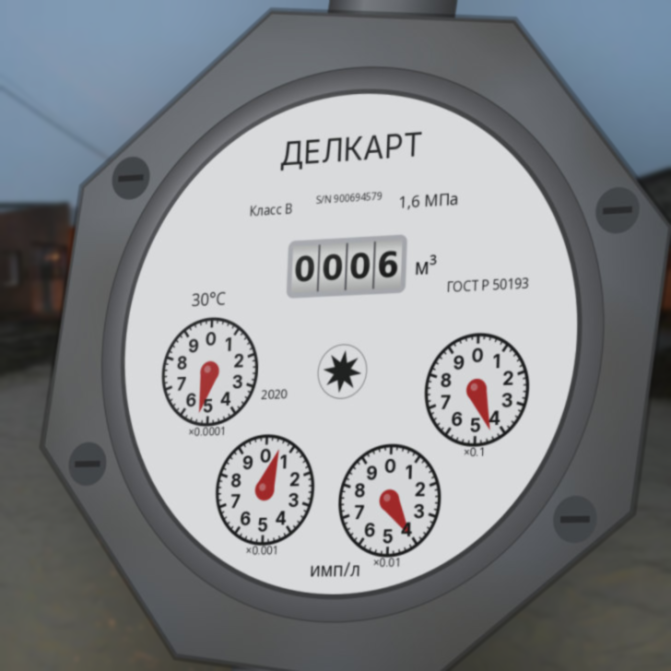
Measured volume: 6.4405 m³
